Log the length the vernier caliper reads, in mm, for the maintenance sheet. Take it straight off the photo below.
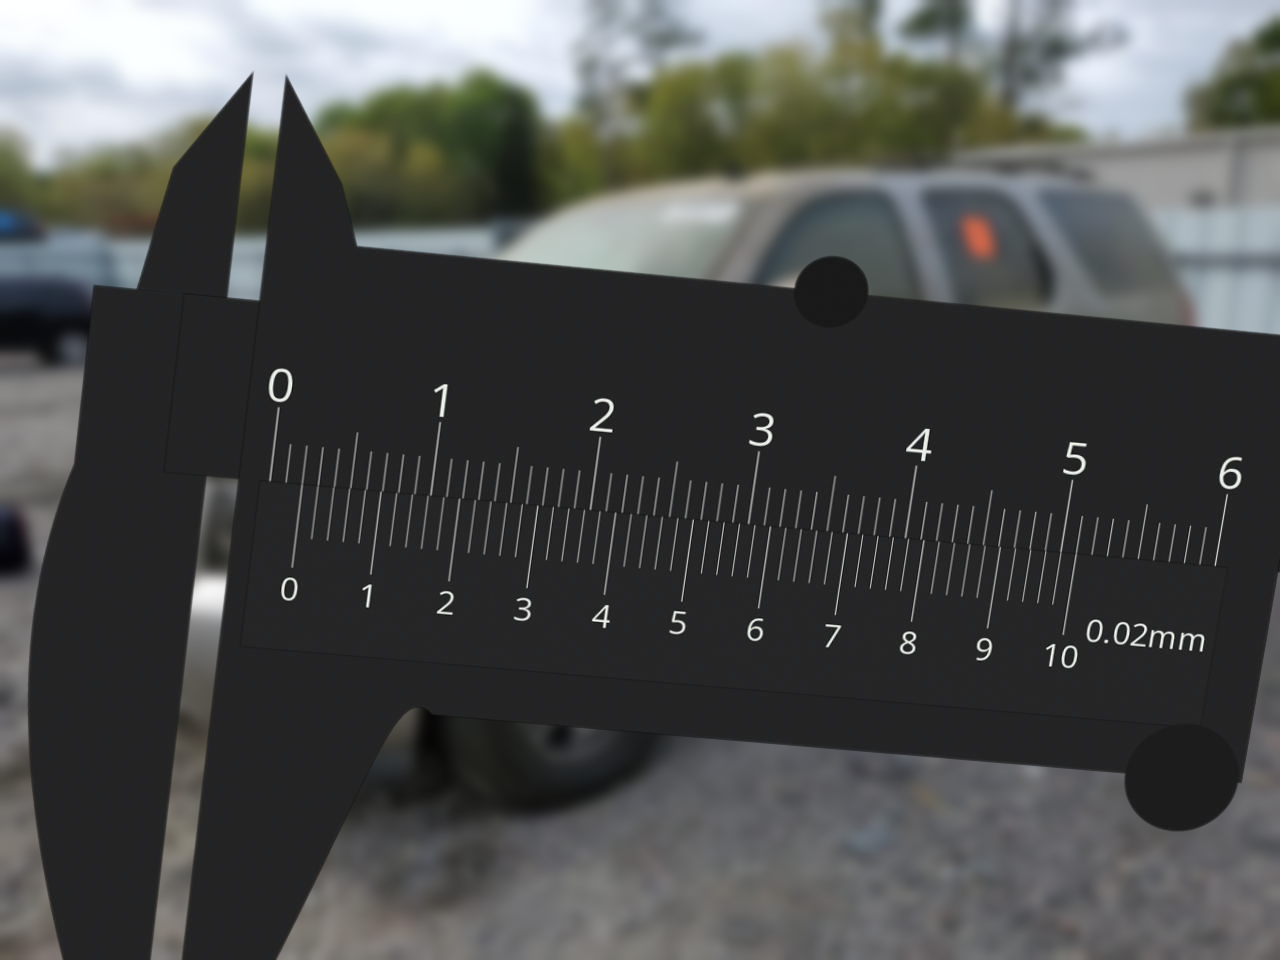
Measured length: 2.0 mm
